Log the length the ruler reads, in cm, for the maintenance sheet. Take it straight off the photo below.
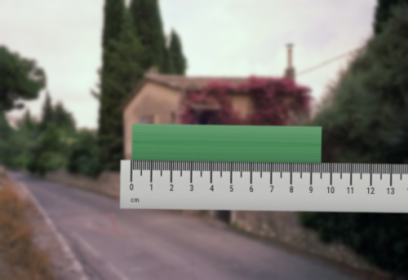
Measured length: 9.5 cm
